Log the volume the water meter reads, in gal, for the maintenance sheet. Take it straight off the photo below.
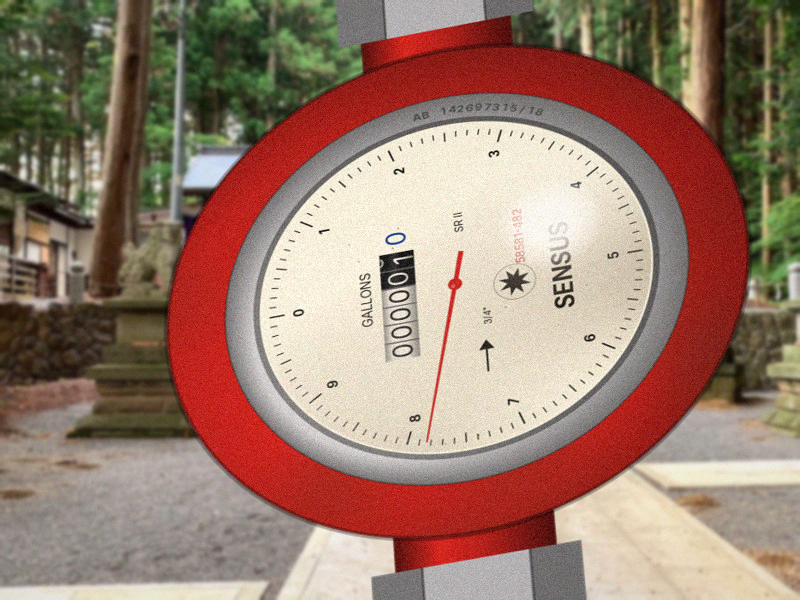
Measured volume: 7.8 gal
